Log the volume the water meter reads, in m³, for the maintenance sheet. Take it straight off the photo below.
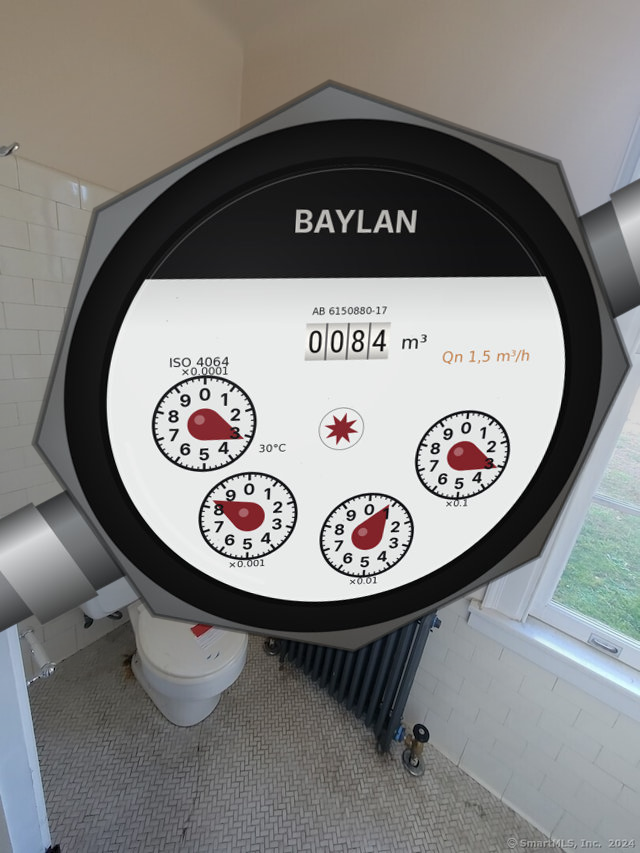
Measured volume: 84.3083 m³
